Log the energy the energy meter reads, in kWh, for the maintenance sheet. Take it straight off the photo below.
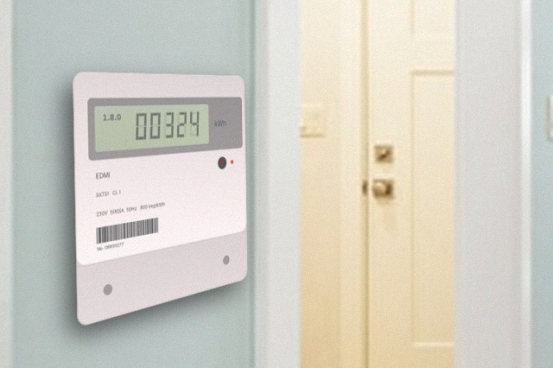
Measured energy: 324 kWh
